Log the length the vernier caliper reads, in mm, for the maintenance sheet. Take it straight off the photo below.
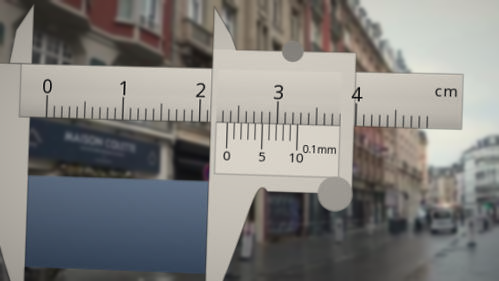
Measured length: 23.6 mm
